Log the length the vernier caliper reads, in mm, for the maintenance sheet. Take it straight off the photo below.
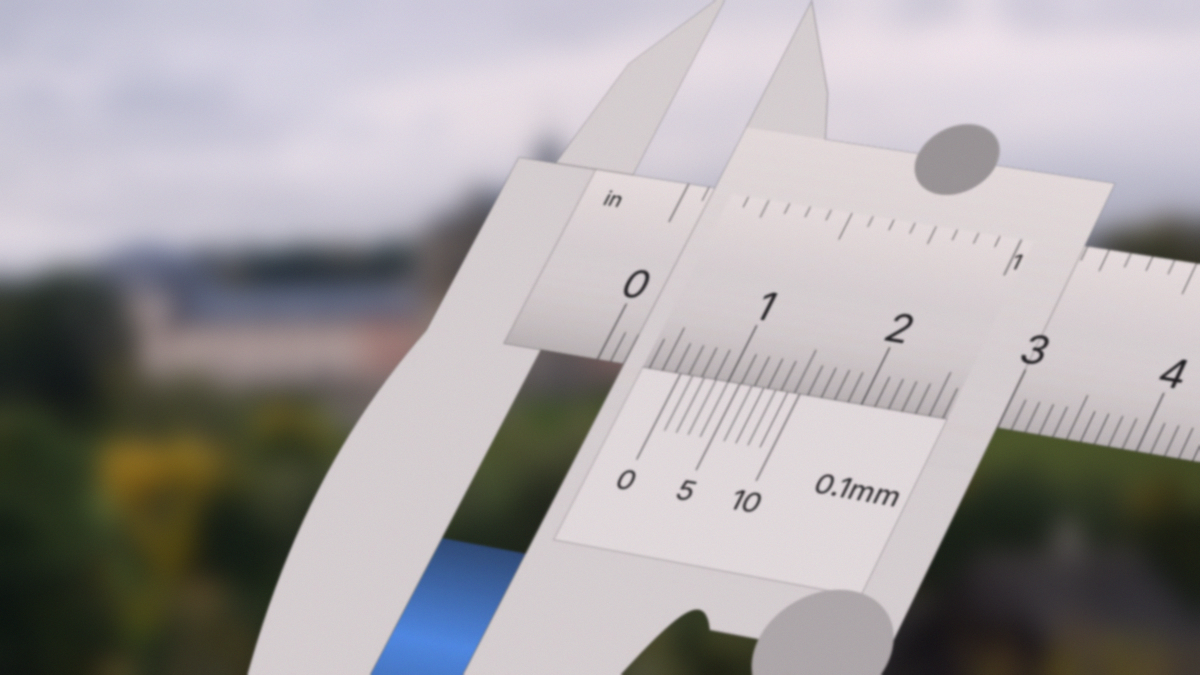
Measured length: 6.4 mm
